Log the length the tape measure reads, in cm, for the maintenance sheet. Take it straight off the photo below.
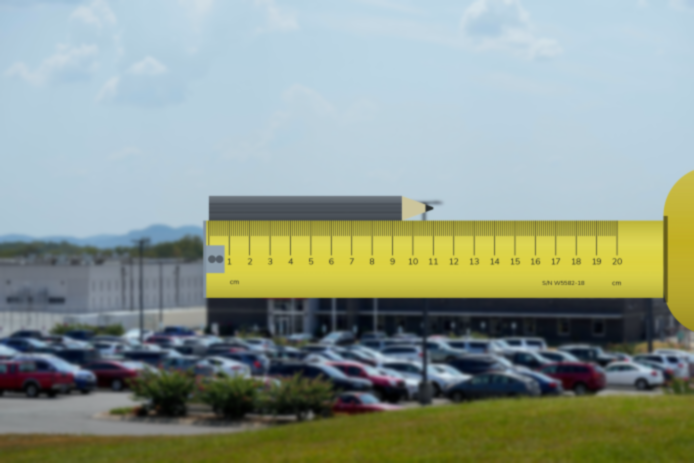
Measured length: 11 cm
